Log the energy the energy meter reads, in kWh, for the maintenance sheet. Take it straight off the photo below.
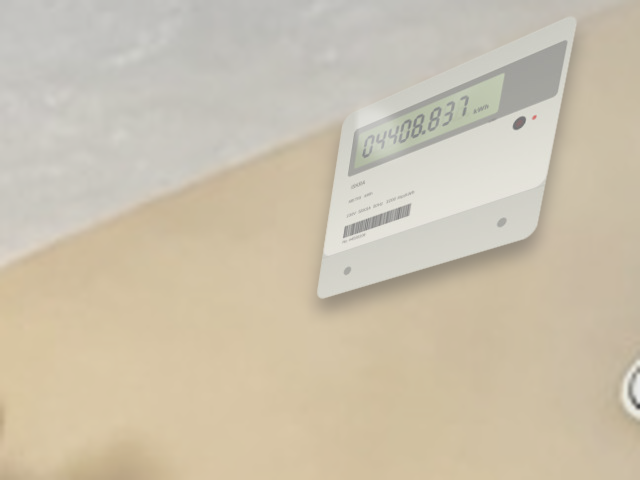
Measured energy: 4408.837 kWh
